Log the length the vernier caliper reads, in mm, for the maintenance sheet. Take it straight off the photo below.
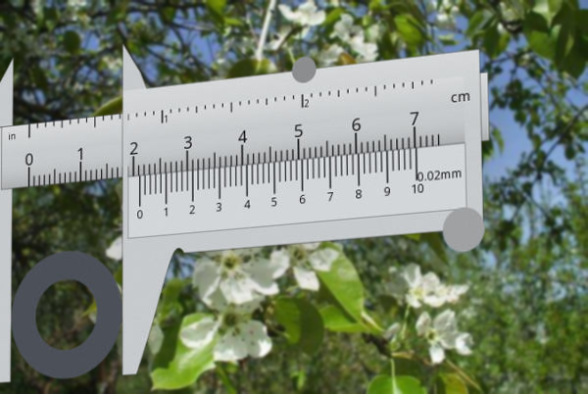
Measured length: 21.2 mm
